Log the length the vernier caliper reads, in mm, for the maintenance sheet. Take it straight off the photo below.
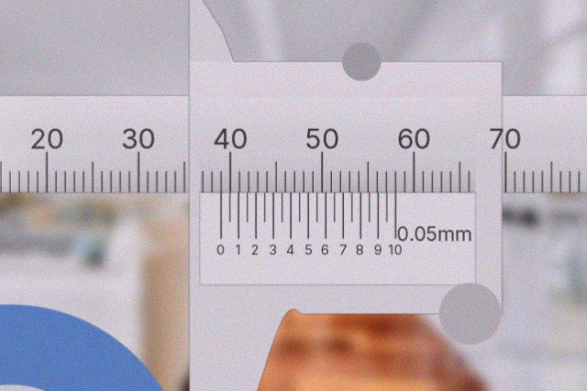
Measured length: 39.0 mm
